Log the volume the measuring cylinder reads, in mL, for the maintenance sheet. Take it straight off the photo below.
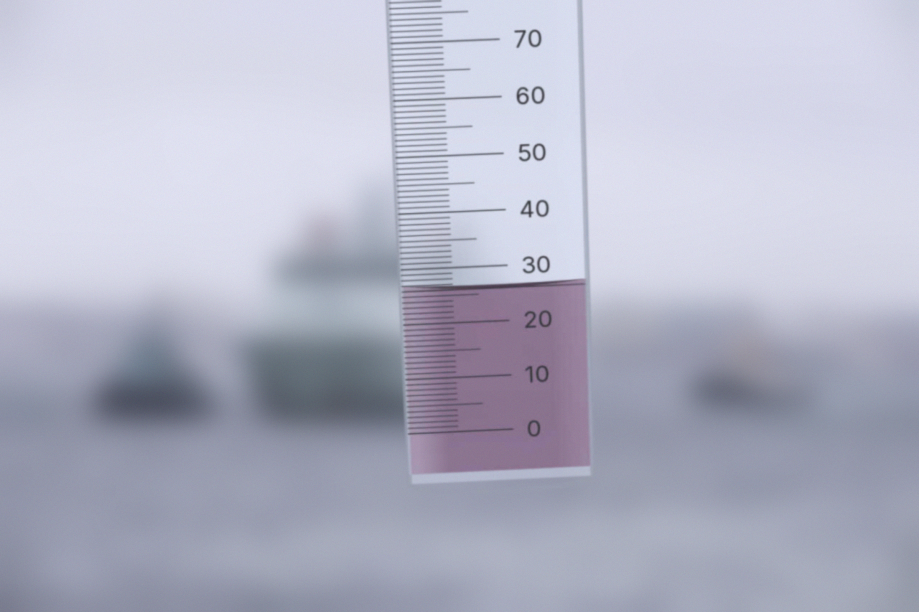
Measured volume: 26 mL
